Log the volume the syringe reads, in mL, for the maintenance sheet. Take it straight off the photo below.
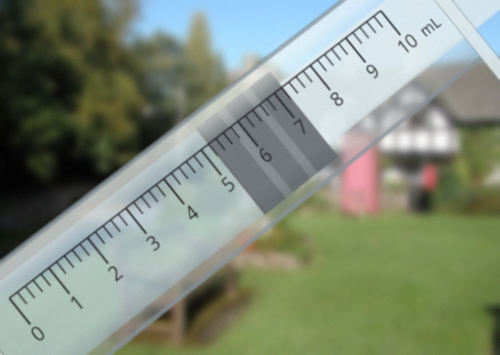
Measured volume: 5.2 mL
